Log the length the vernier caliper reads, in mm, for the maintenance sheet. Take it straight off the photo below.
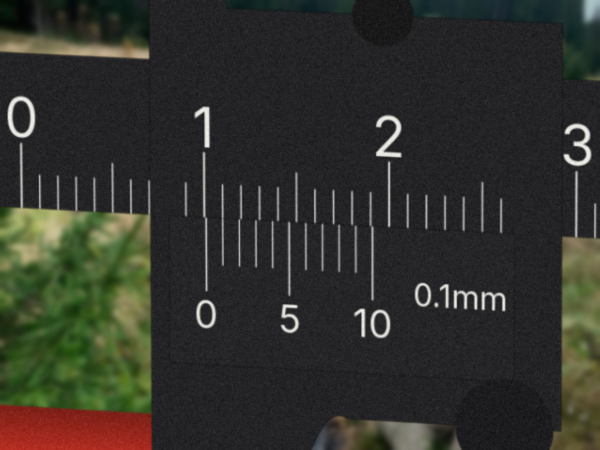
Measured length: 10.1 mm
